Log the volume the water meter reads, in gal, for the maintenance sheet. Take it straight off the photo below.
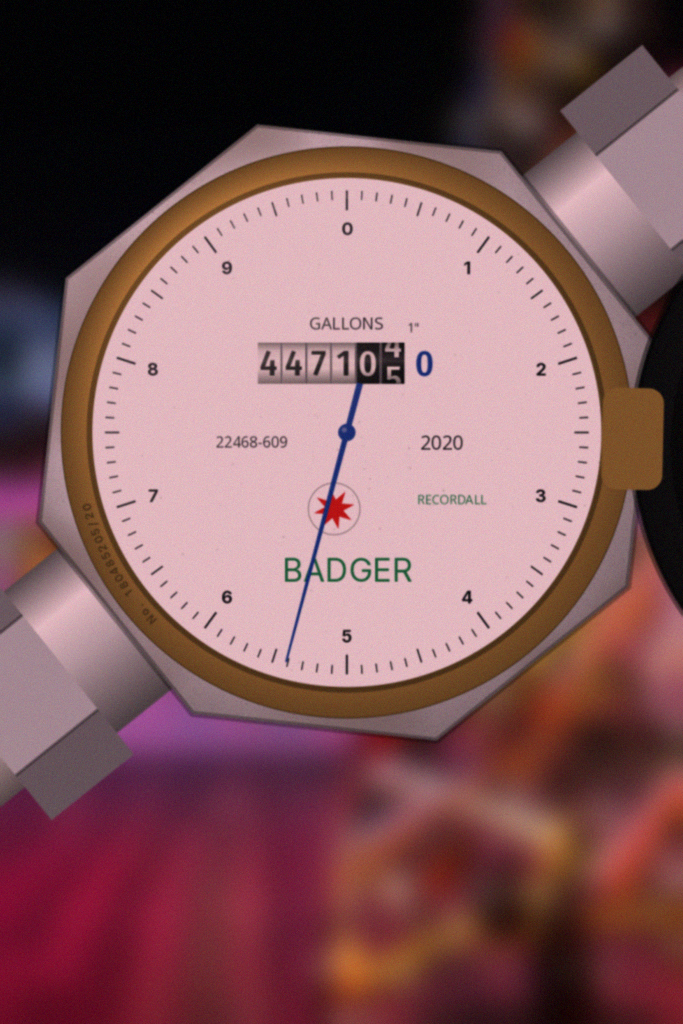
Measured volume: 4471045.4 gal
